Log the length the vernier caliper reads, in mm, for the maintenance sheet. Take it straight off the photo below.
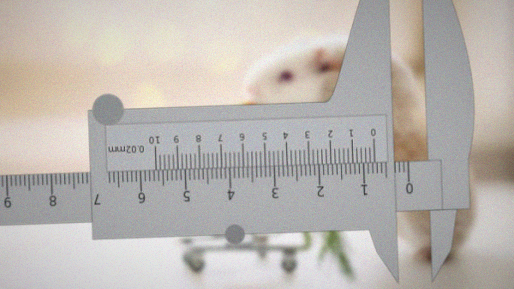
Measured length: 7.5 mm
